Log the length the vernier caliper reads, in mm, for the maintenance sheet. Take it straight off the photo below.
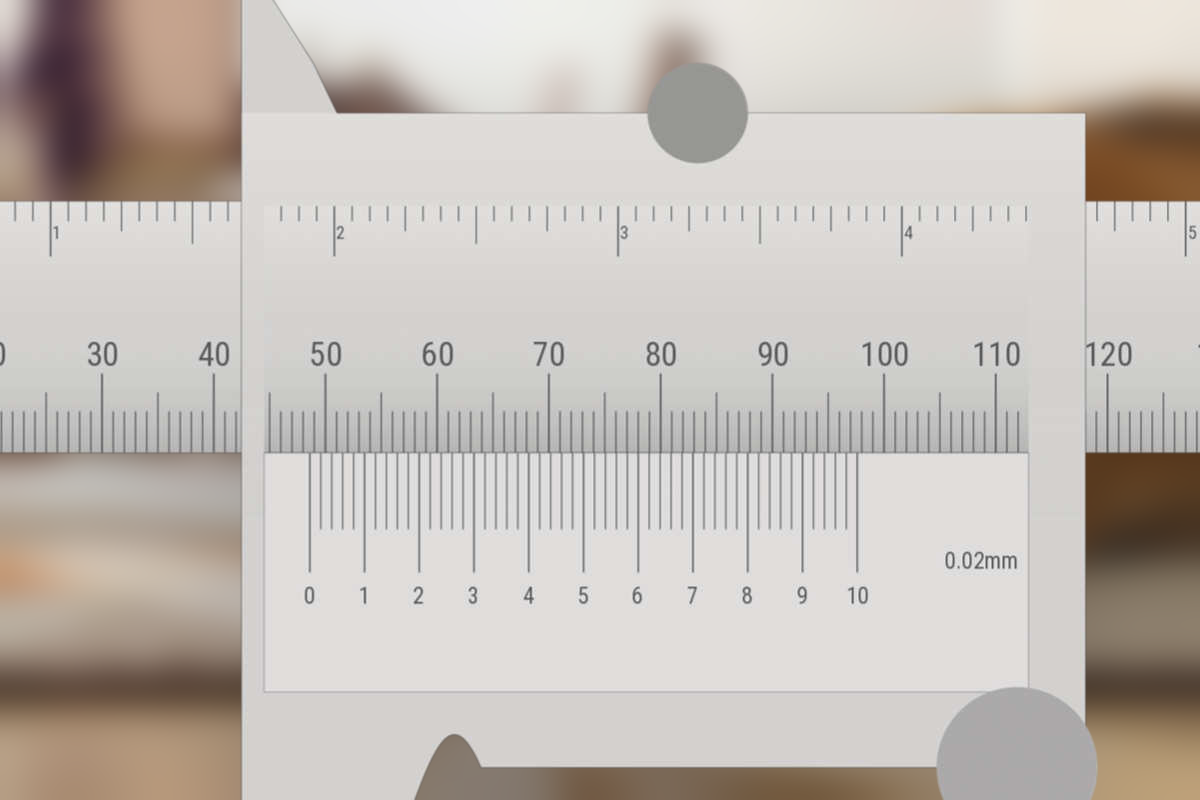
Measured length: 48.6 mm
